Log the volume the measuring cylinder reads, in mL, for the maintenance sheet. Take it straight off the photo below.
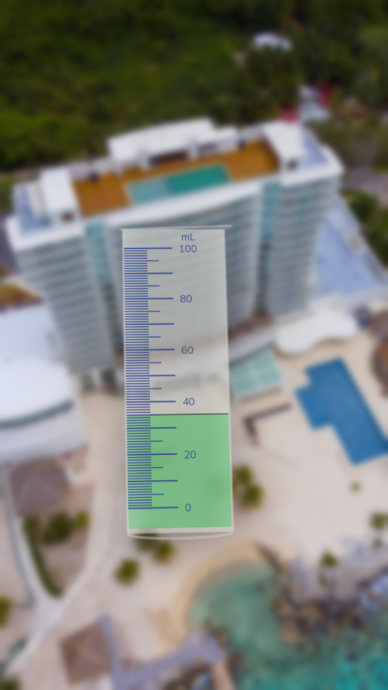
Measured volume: 35 mL
